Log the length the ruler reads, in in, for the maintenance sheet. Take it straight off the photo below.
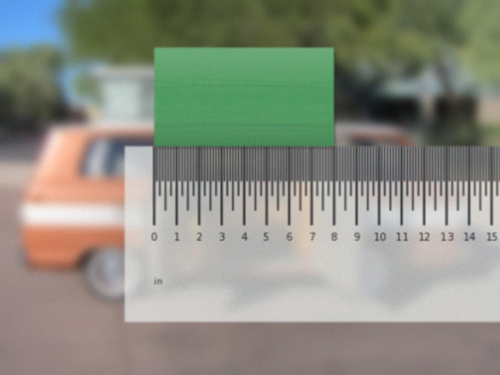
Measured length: 8 in
